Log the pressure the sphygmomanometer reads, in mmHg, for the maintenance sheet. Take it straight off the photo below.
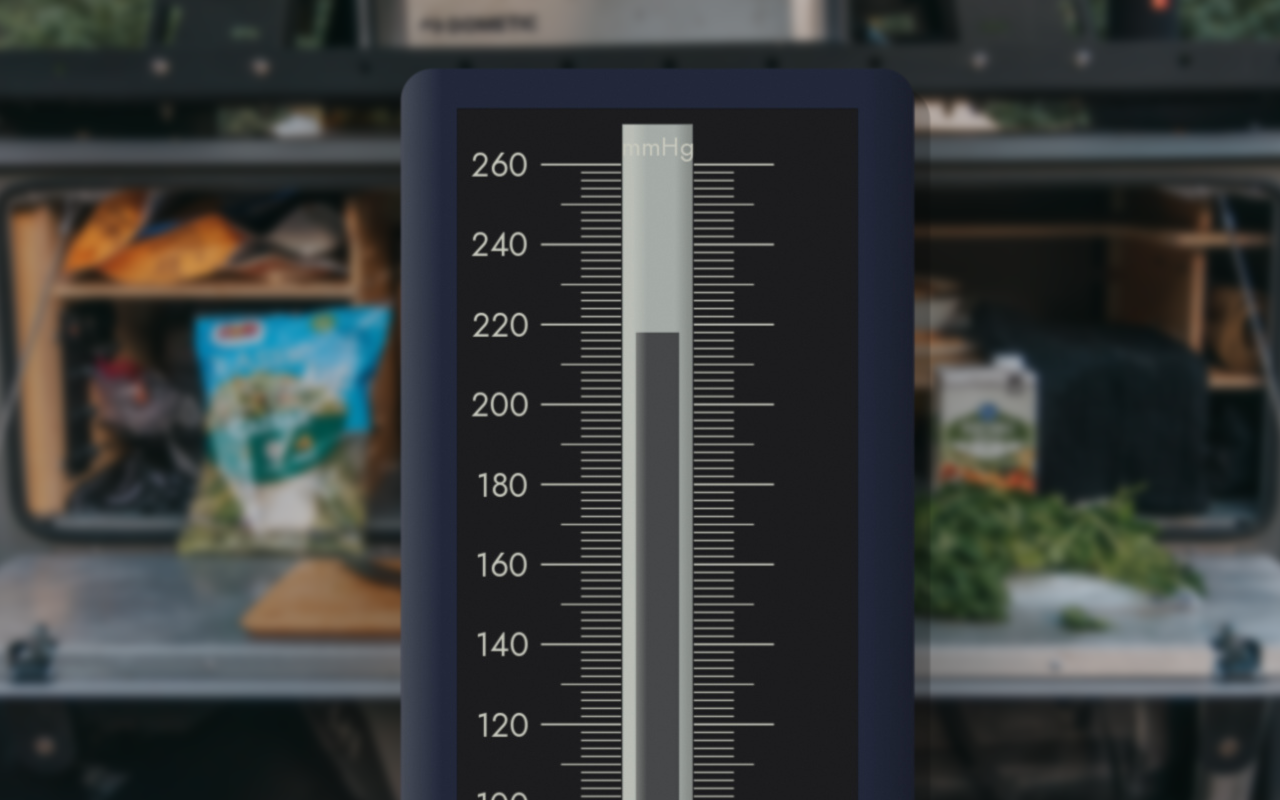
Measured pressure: 218 mmHg
